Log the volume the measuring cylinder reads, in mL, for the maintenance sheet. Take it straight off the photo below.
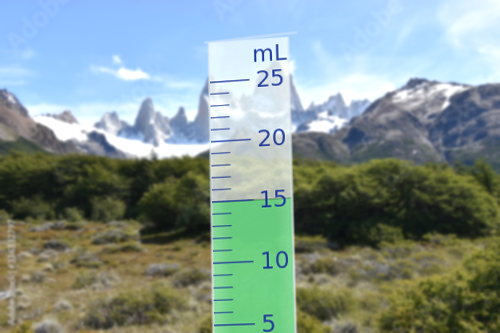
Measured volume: 15 mL
